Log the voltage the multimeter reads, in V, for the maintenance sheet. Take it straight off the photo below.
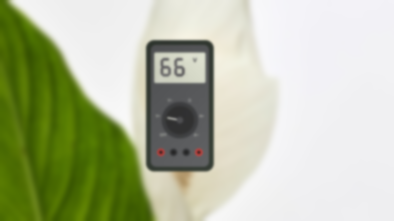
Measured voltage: 66 V
